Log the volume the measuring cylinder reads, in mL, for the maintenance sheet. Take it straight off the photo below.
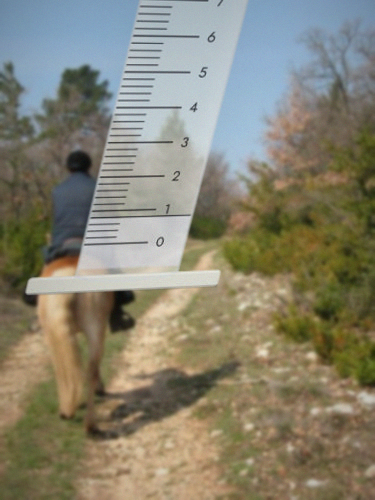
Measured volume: 0.8 mL
